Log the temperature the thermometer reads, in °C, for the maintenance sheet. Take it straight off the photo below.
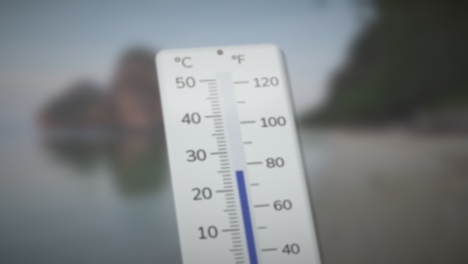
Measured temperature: 25 °C
